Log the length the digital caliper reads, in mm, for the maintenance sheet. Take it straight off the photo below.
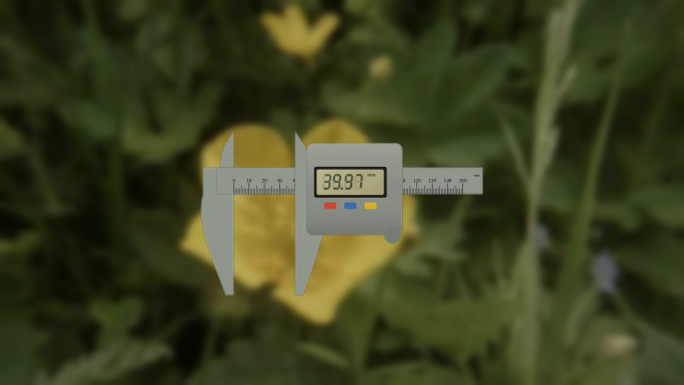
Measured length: 39.97 mm
